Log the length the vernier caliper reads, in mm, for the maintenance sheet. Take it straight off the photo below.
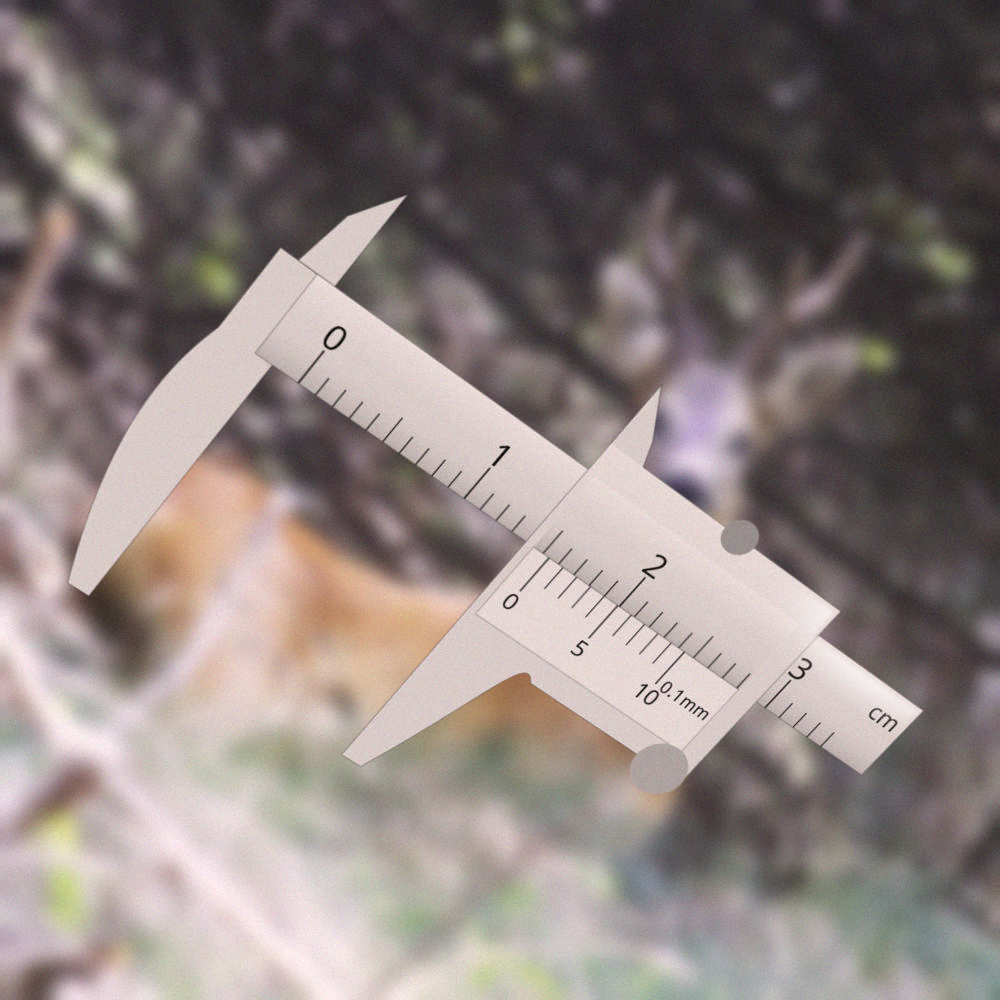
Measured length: 15.4 mm
